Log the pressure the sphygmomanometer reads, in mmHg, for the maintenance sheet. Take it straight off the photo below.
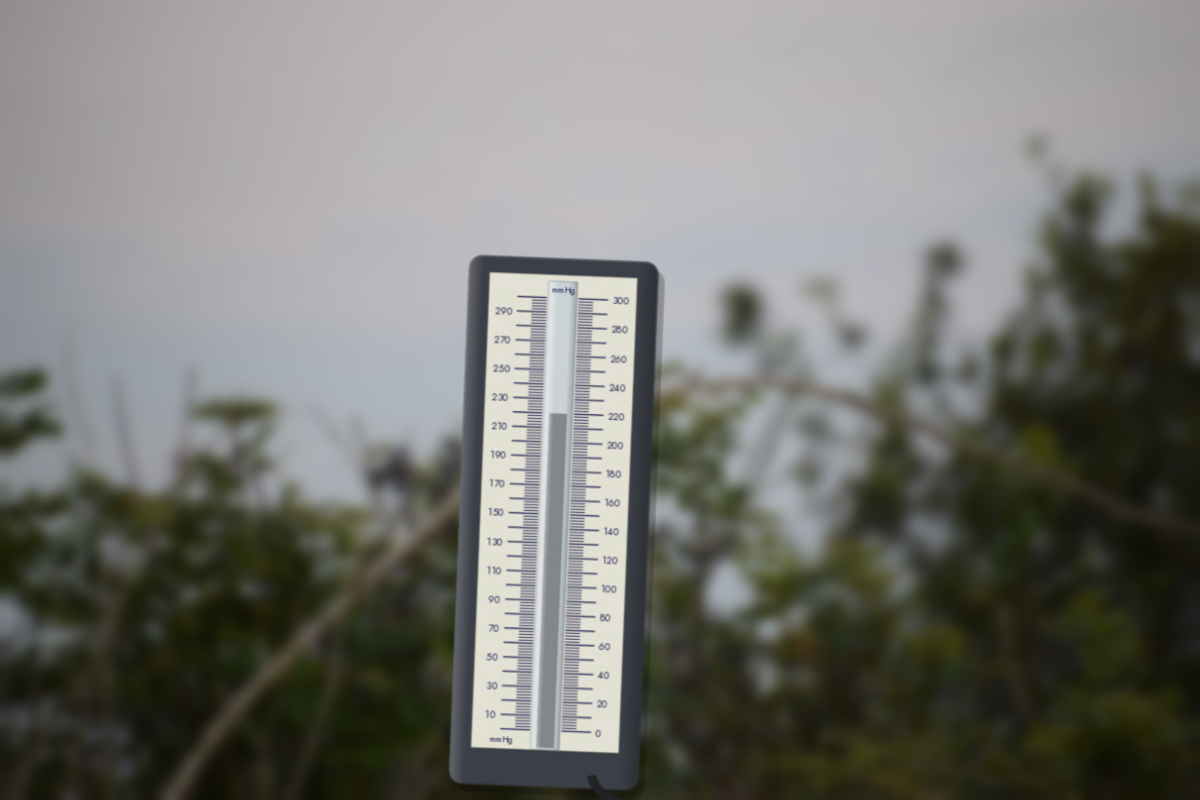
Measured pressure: 220 mmHg
